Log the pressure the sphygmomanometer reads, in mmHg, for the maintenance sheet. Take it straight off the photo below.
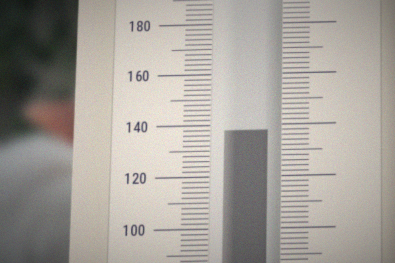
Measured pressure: 138 mmHg
